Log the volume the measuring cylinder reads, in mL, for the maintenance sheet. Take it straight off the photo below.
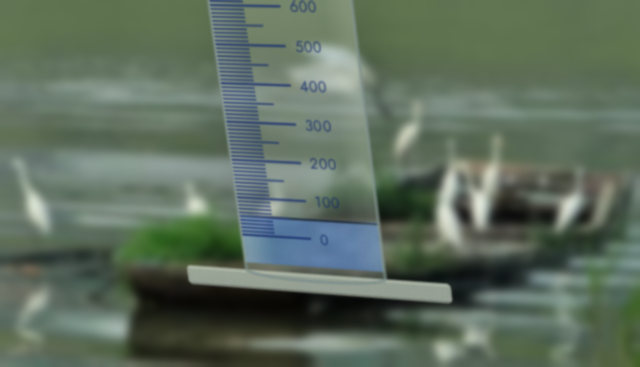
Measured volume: 50 mL
